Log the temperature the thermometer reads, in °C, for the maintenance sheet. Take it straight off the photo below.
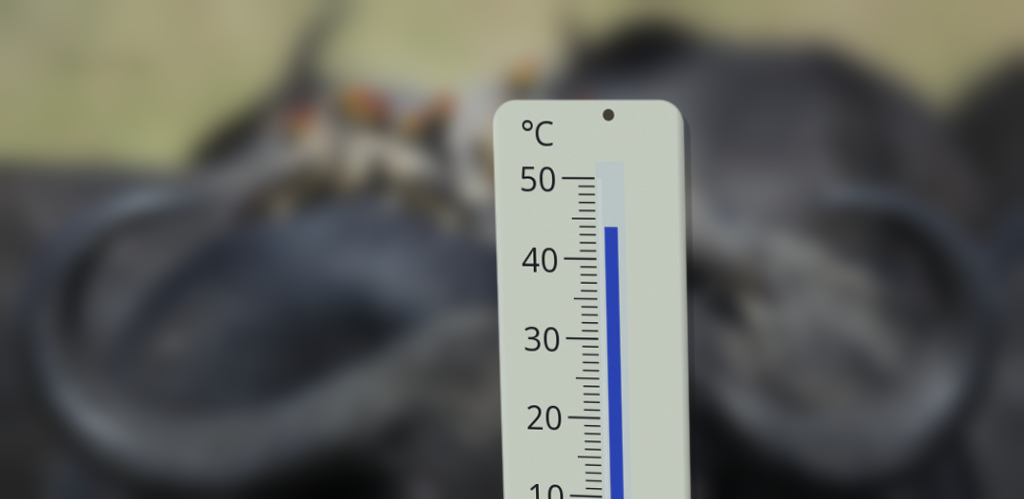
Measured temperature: 44 °C
